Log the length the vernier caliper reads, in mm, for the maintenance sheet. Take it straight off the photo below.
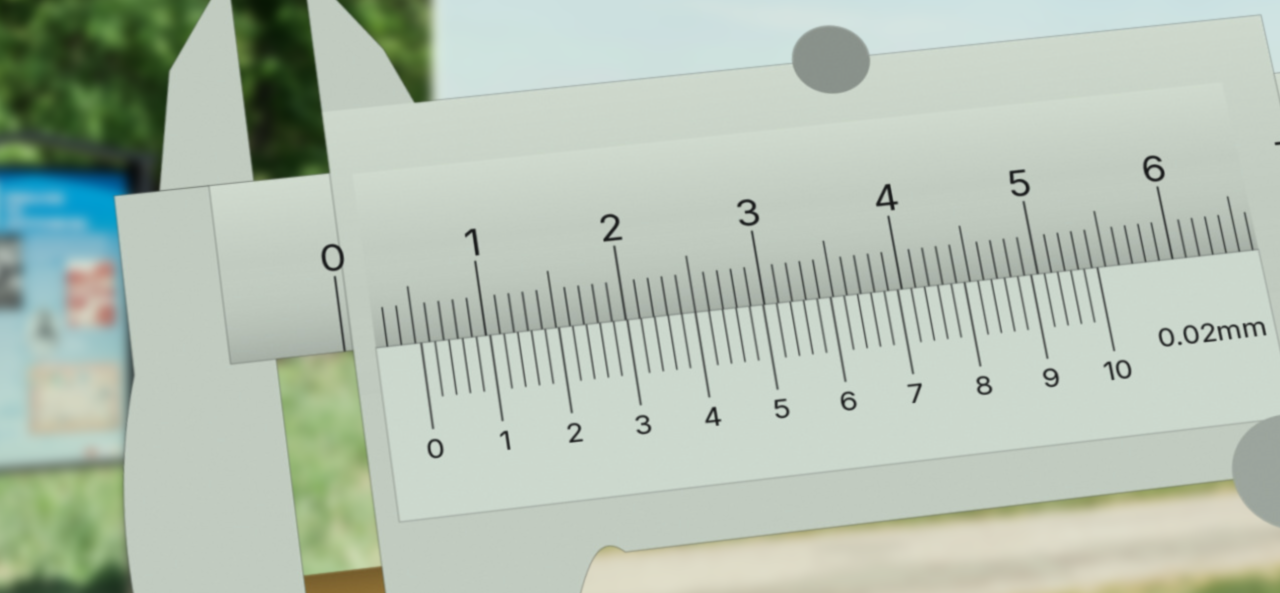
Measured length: 5.4 mm
